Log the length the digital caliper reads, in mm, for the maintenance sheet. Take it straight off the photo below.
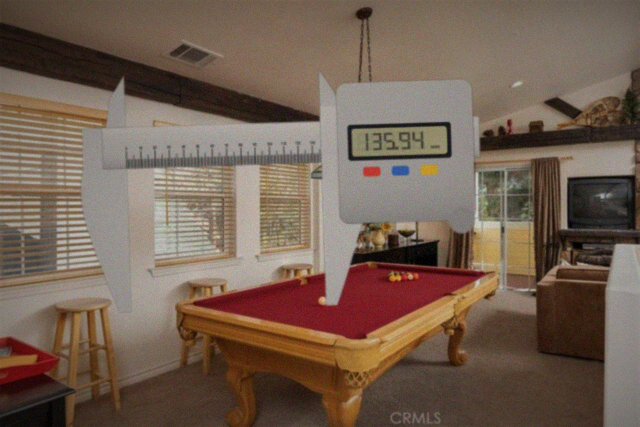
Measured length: 135.94 mm
